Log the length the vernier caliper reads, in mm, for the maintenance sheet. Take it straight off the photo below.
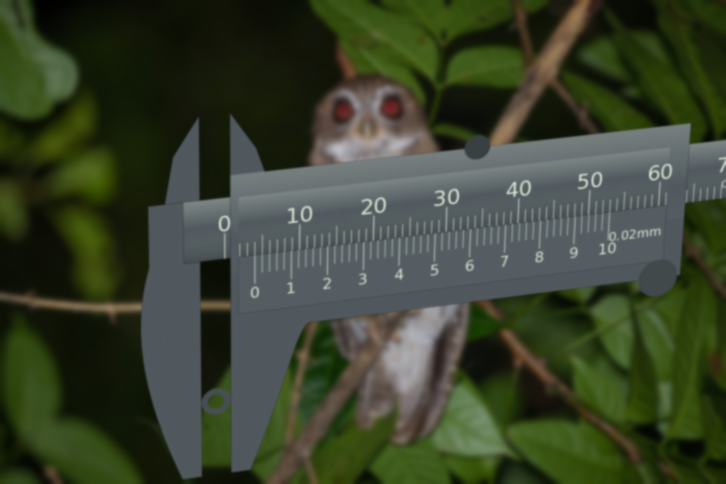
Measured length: 4.0 mm
